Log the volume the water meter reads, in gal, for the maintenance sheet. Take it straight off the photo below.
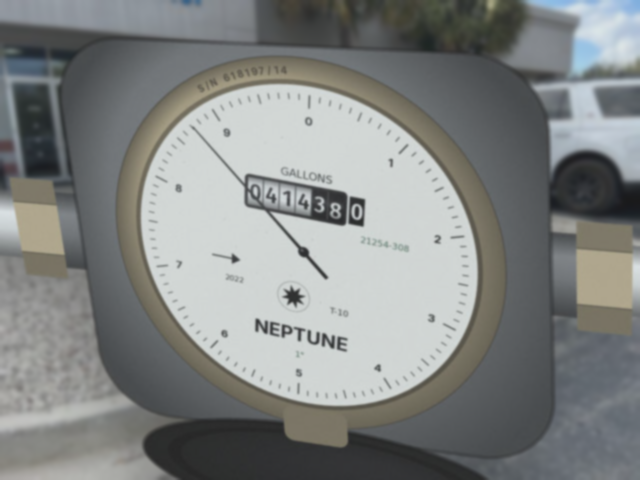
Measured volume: 414378.7 gal
